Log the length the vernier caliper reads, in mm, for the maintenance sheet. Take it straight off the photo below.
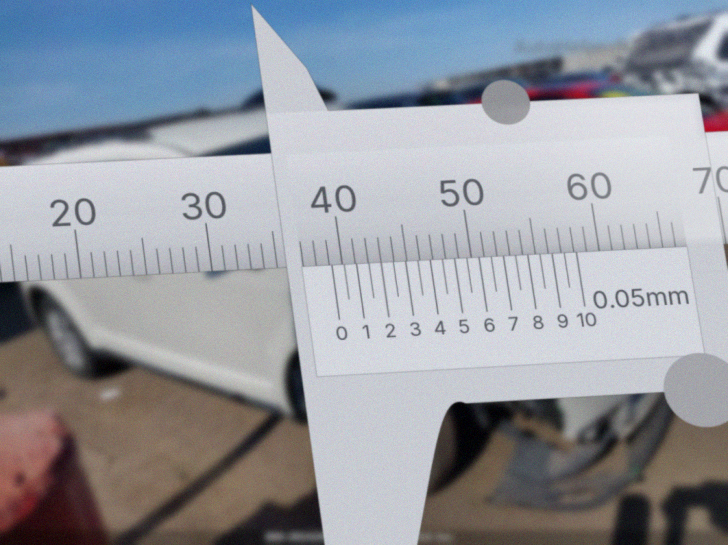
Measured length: 39.2 mm
